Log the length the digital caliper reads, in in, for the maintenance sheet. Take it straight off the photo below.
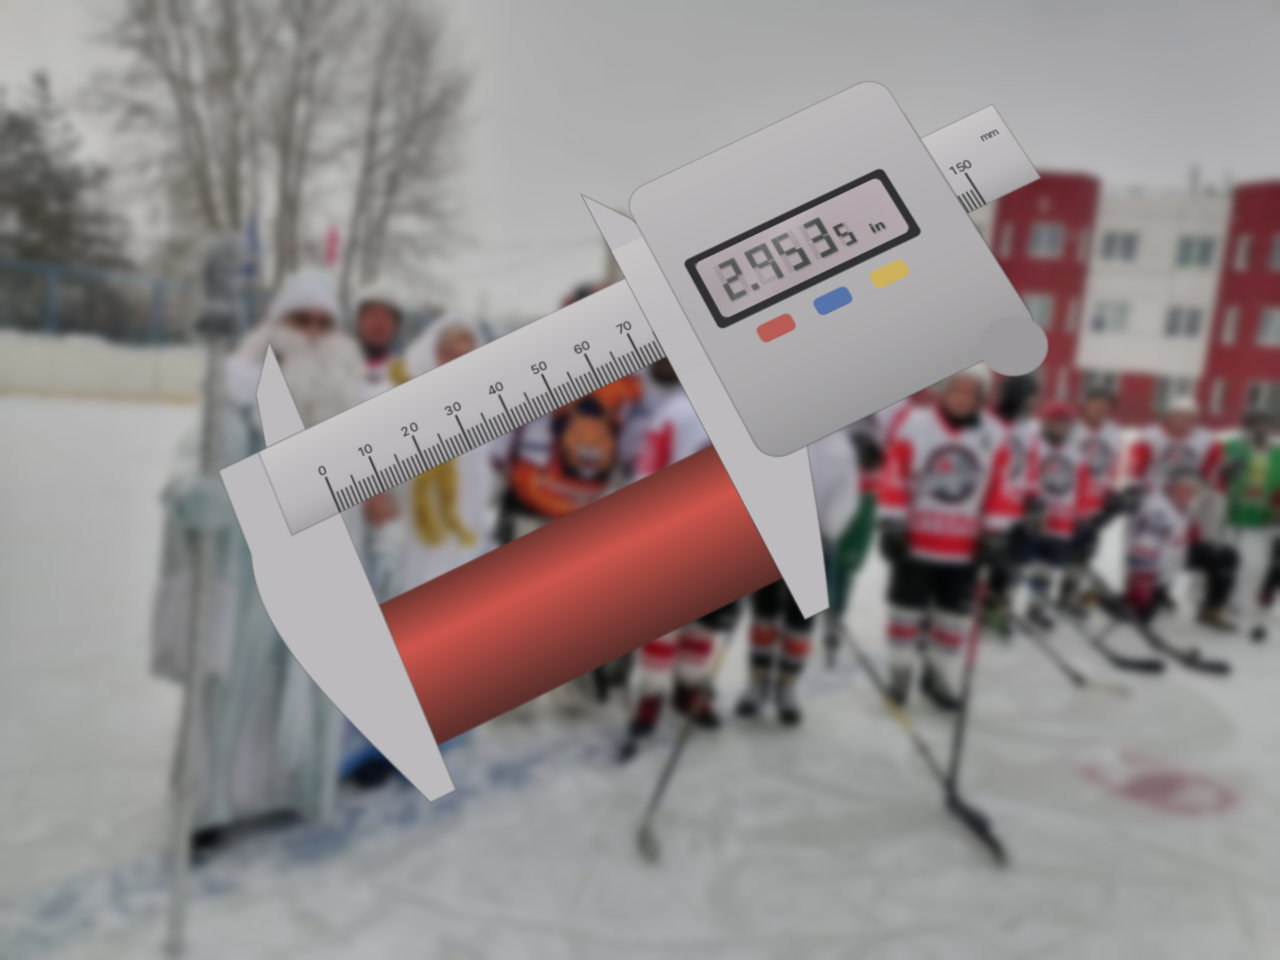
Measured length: 2.9535 in
